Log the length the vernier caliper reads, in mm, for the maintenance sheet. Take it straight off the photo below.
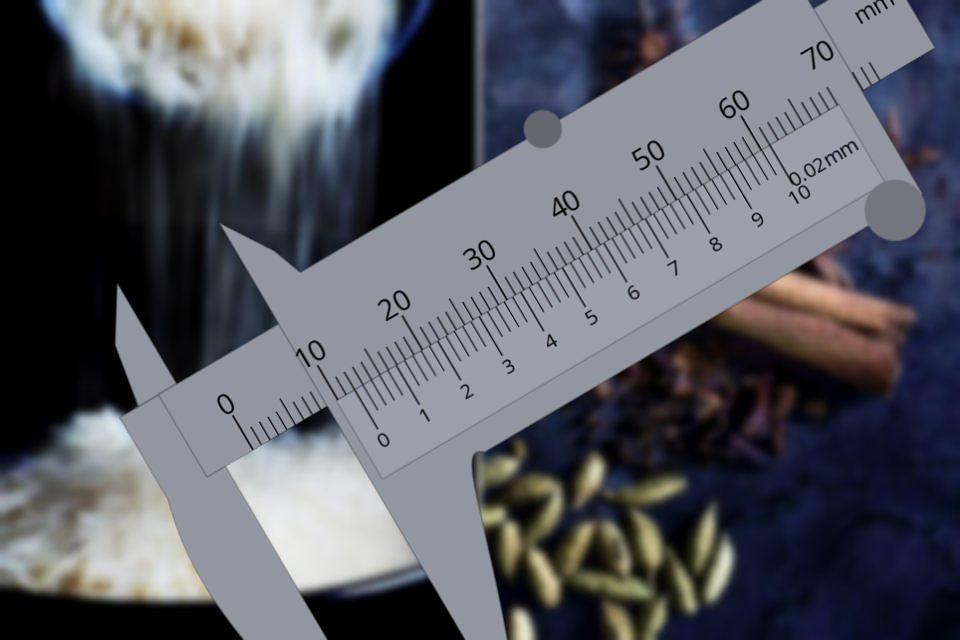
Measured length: 12.0 mm
